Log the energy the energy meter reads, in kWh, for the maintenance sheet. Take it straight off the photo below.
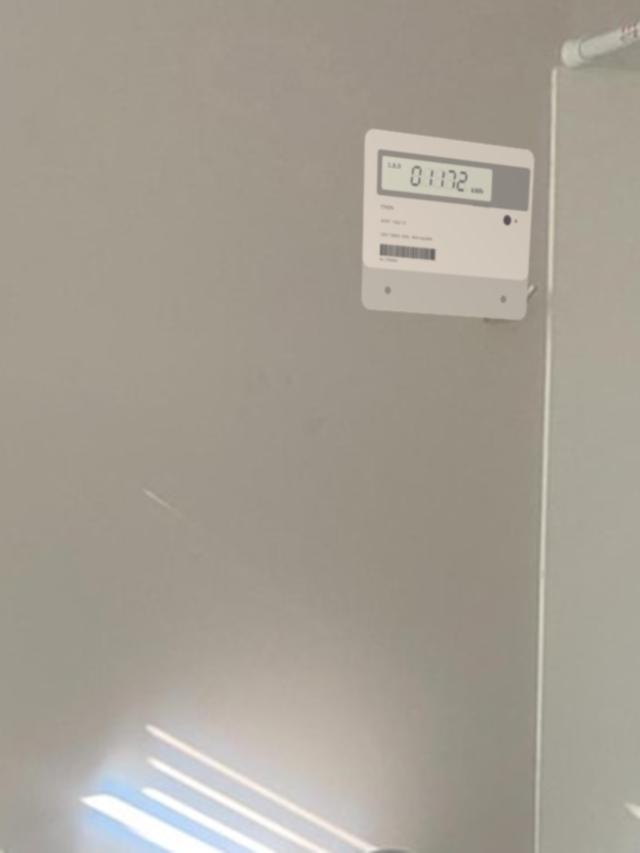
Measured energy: 1172 kWh
